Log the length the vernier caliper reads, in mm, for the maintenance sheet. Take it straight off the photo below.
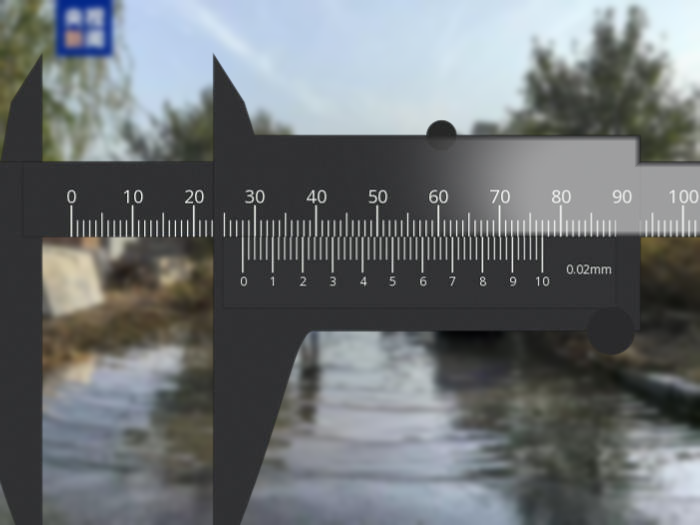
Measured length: 28.0 mm
